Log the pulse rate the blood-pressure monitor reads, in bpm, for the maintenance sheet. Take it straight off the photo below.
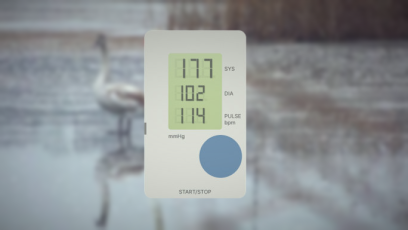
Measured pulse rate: 114 bpm
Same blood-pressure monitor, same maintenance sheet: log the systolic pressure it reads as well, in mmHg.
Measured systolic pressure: 177 mmHg
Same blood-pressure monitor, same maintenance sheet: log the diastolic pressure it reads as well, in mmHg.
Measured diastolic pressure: 102 mmHg
